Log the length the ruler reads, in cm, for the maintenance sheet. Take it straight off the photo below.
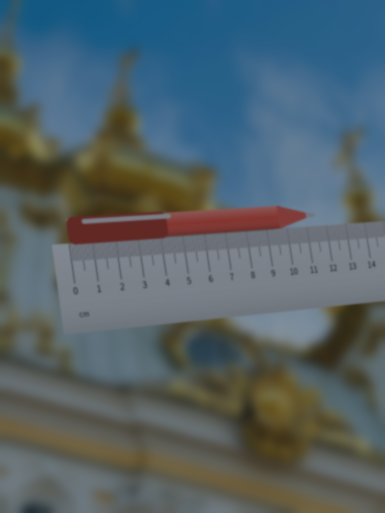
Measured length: 11.5 cm
